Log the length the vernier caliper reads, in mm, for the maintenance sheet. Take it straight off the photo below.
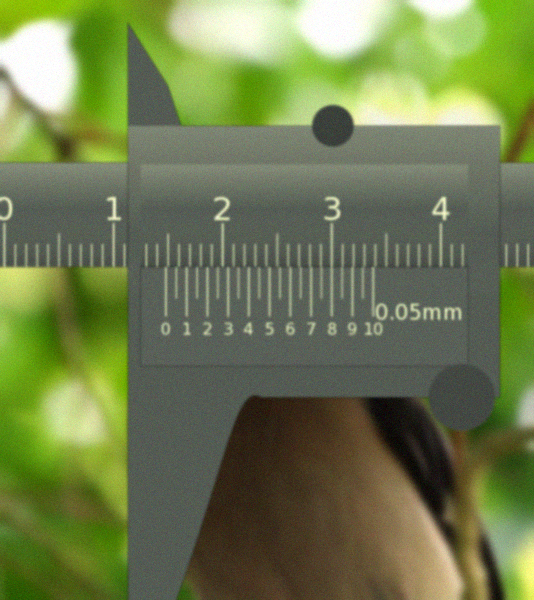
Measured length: 14.8 mm
